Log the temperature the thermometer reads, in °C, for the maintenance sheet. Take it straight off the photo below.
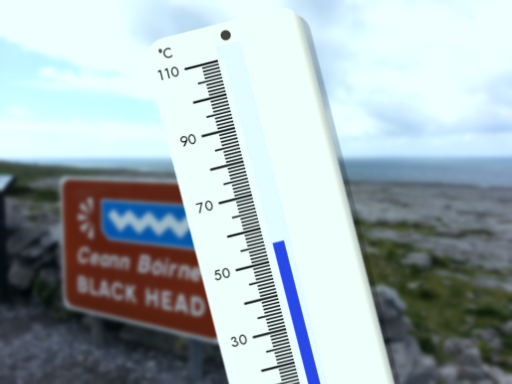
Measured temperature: 55 °C
